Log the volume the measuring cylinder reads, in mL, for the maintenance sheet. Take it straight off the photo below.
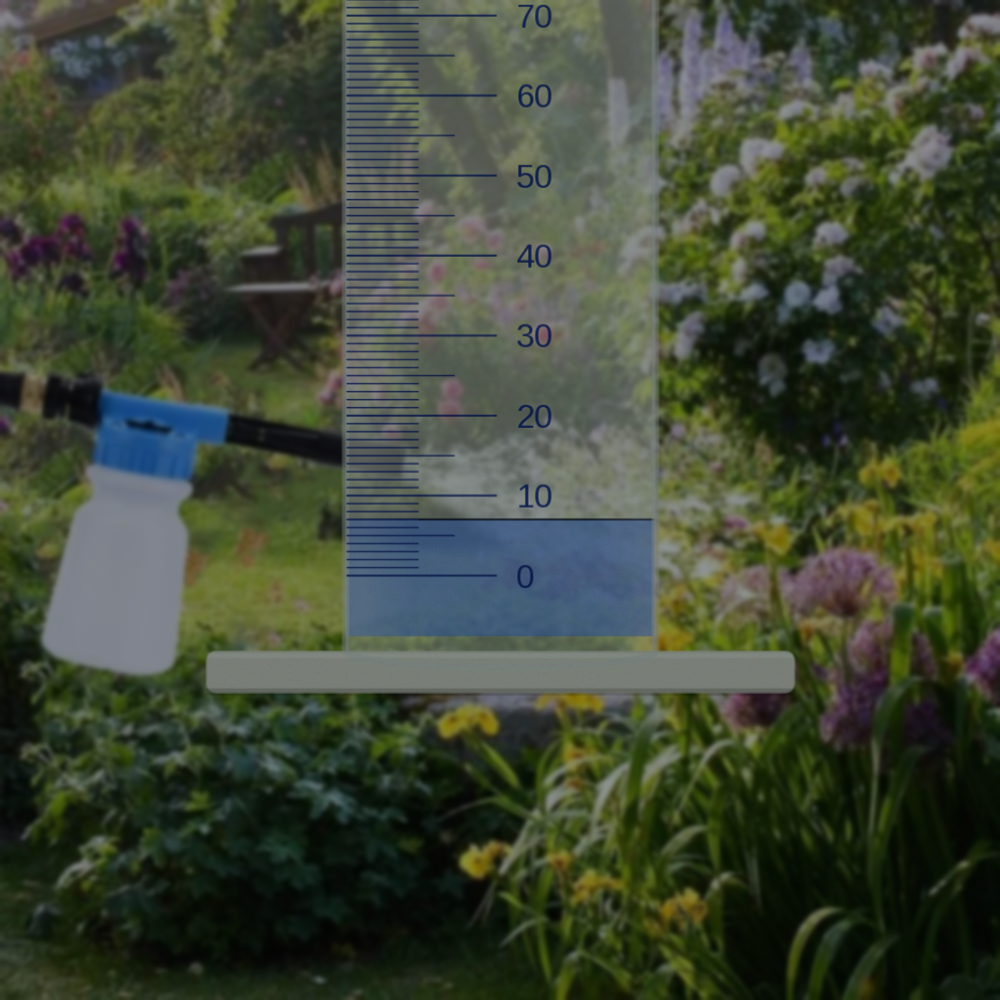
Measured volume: 7 mL
